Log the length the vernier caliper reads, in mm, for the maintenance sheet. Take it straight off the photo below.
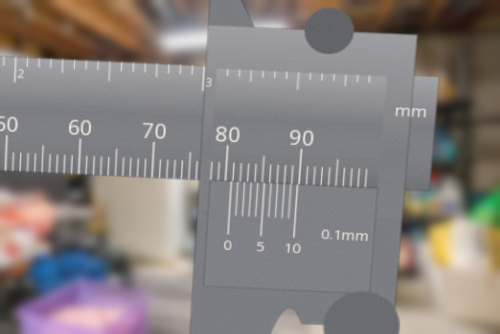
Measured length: 80.8 mm
